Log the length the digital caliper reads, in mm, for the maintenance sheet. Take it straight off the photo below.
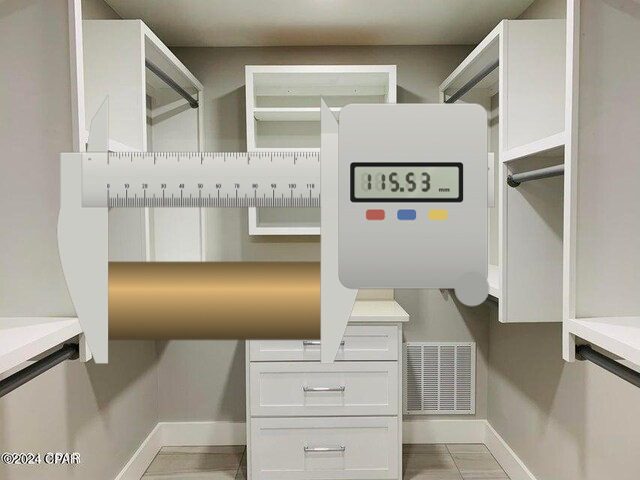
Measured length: 115.53 mm
